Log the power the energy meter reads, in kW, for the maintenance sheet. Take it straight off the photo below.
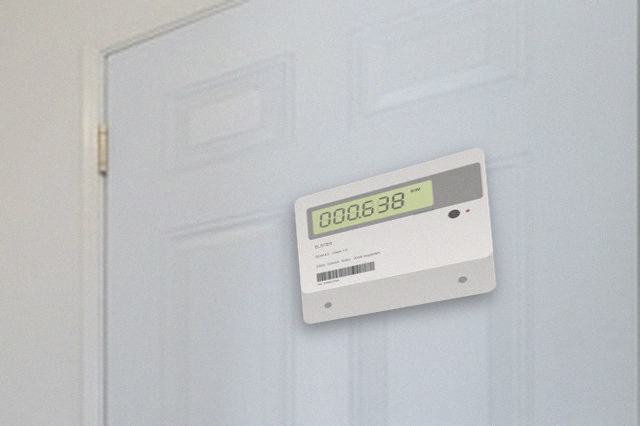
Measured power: 0.638 kW
